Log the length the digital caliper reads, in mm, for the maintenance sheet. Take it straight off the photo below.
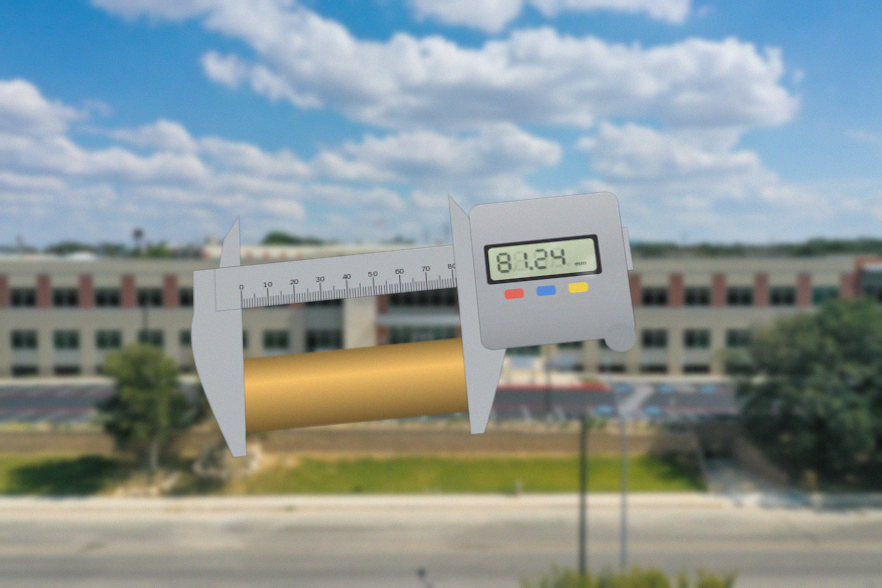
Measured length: 81.24 mm
